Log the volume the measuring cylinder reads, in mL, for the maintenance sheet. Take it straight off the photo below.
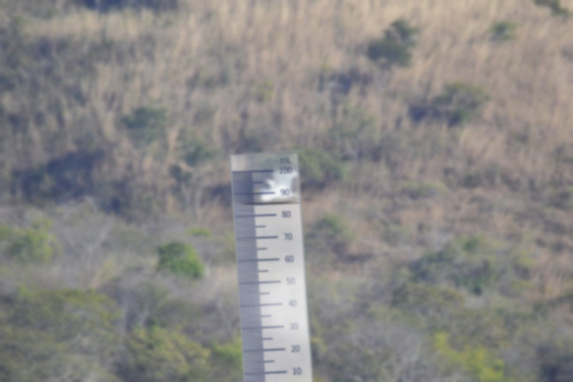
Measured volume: 85 mL
